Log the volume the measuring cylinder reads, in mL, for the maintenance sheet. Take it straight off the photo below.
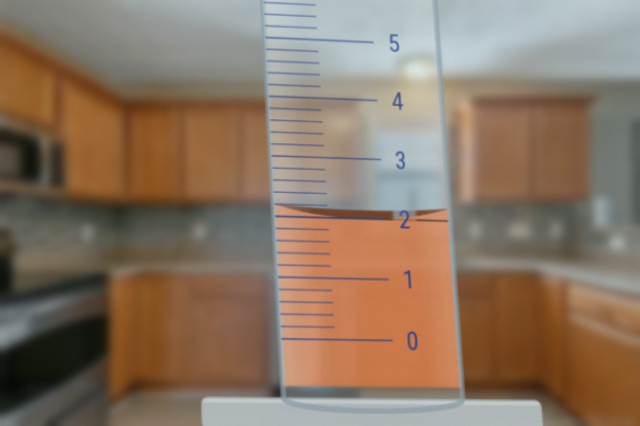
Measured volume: 2 mL
